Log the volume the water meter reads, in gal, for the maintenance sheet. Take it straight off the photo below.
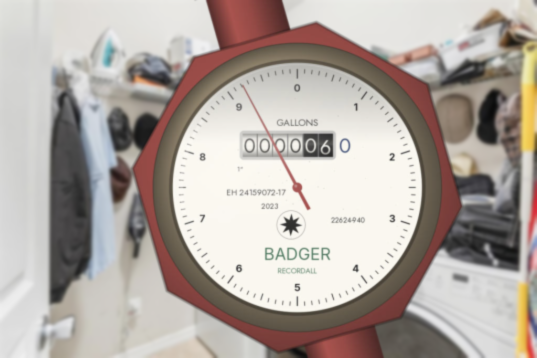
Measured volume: 59.2 gal
